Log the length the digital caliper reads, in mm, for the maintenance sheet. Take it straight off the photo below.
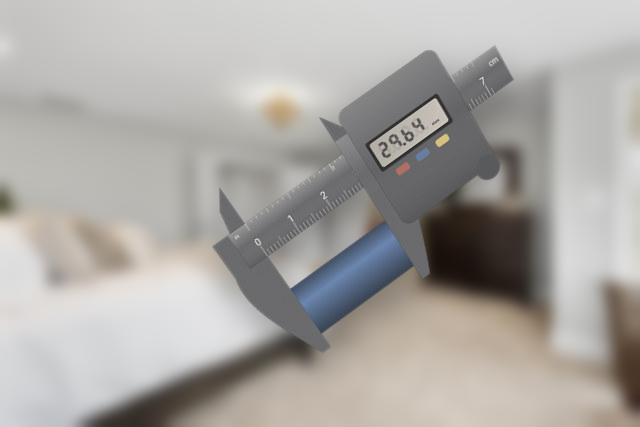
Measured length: 29.64 mm
